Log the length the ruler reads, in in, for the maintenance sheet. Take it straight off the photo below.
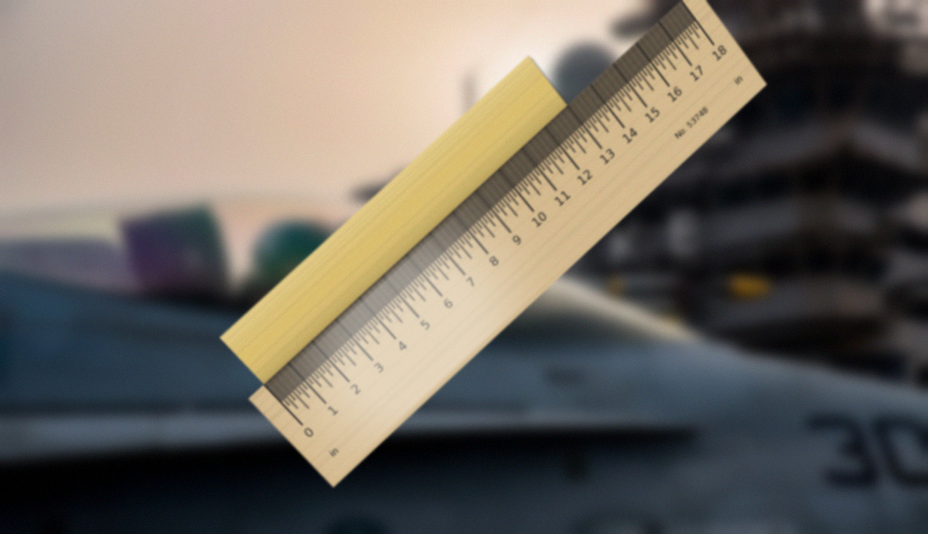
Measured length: 13 in
